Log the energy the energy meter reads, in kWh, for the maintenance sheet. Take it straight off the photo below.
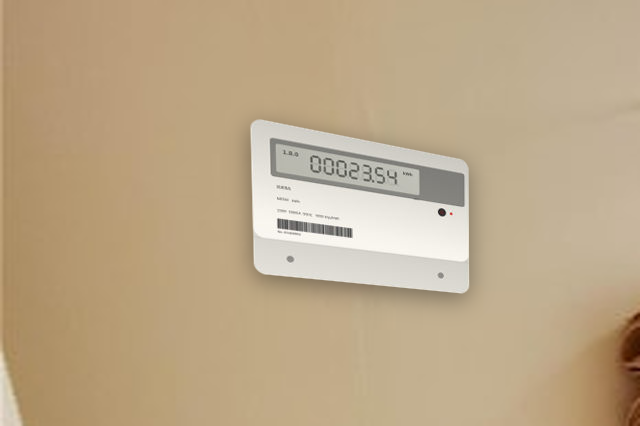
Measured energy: 23.54 kWh
